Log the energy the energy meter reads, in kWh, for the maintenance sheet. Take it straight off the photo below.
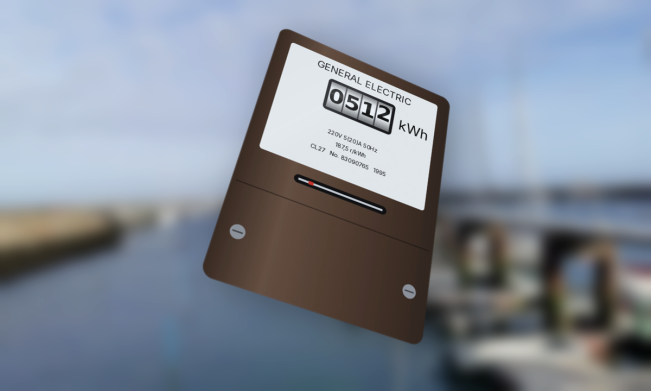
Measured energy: 512 kWh
